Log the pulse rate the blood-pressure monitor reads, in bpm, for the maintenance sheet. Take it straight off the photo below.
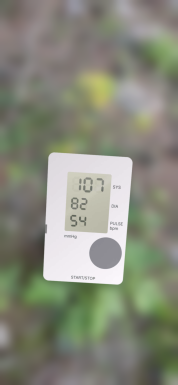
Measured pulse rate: 54 bpm
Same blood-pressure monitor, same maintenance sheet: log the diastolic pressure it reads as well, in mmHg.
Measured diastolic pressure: 82 mmHg
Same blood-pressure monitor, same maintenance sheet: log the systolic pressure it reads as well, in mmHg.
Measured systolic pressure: 107 mmHg
